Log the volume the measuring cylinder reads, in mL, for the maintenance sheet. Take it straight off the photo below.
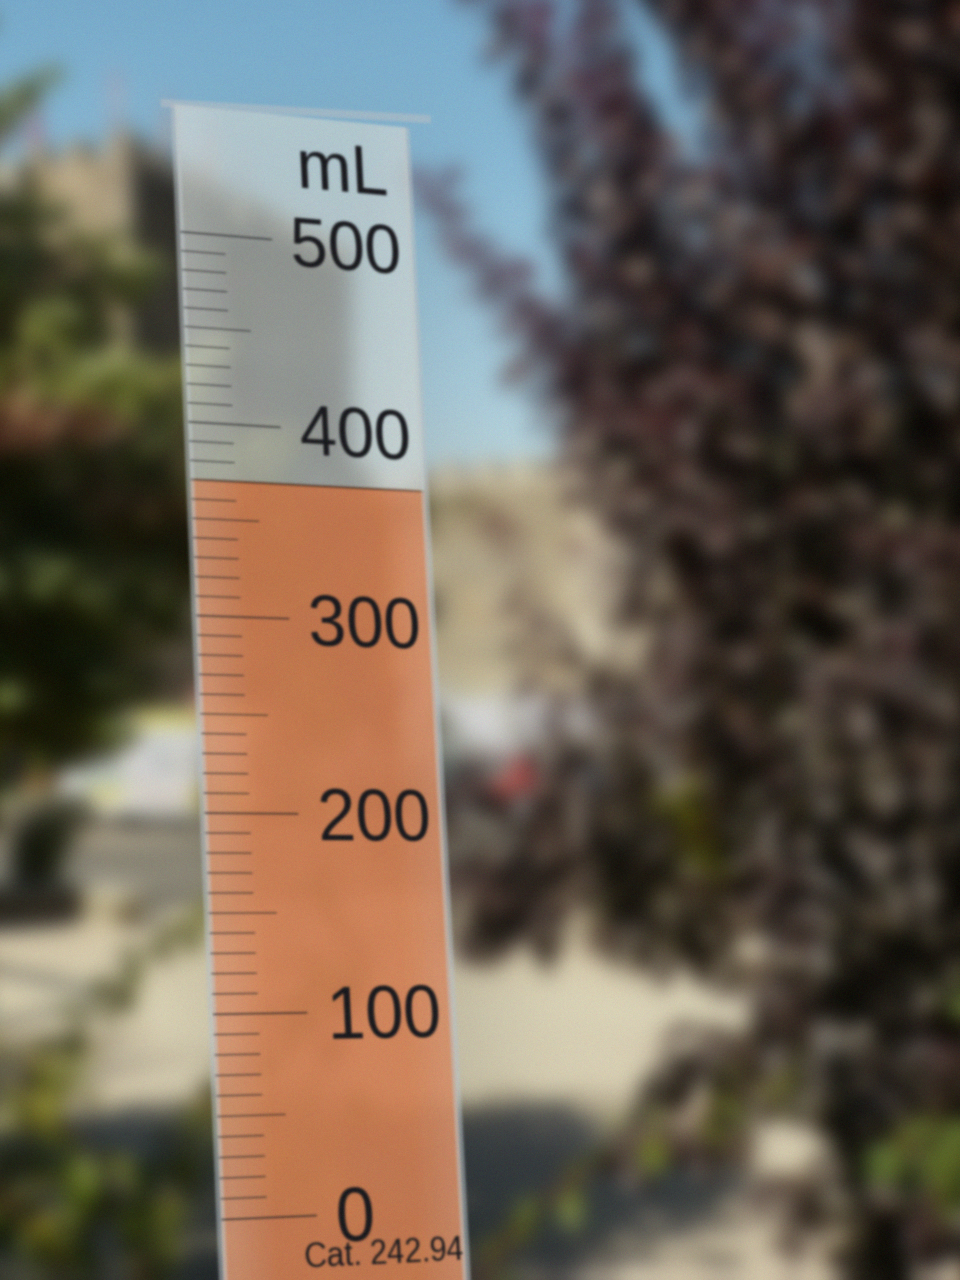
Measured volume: 370 mL
